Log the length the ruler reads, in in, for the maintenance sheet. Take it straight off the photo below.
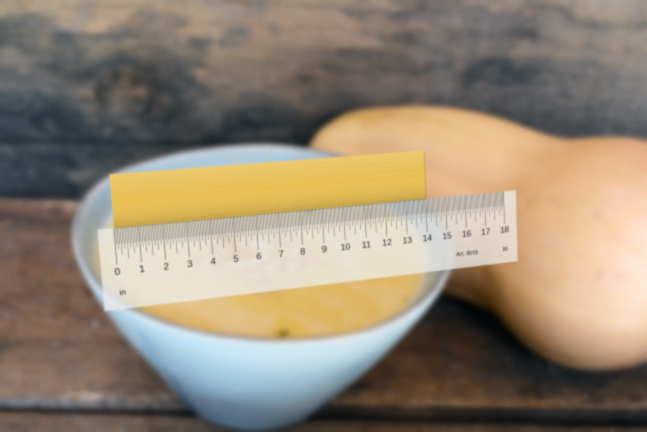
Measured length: 14 in
